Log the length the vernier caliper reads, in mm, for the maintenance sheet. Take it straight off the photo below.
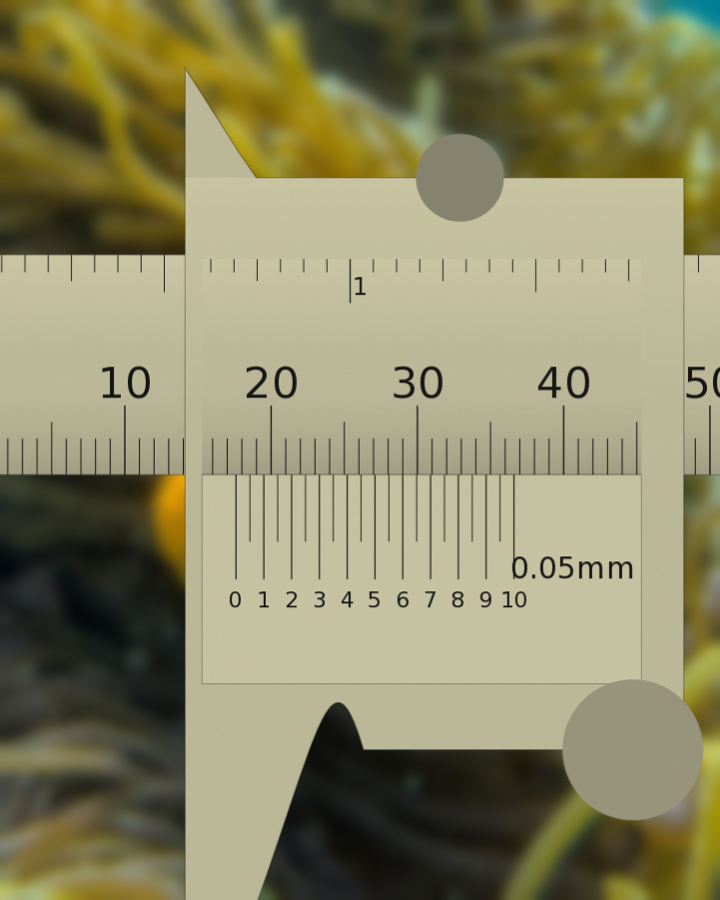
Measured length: 17.6 mm
